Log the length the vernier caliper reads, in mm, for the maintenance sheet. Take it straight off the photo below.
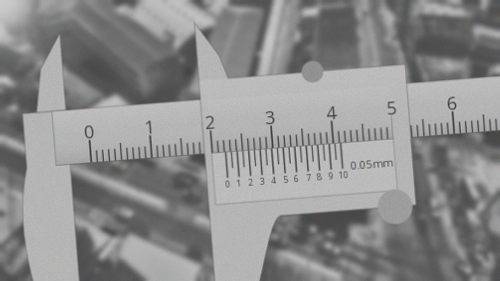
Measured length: 22.2 mm
